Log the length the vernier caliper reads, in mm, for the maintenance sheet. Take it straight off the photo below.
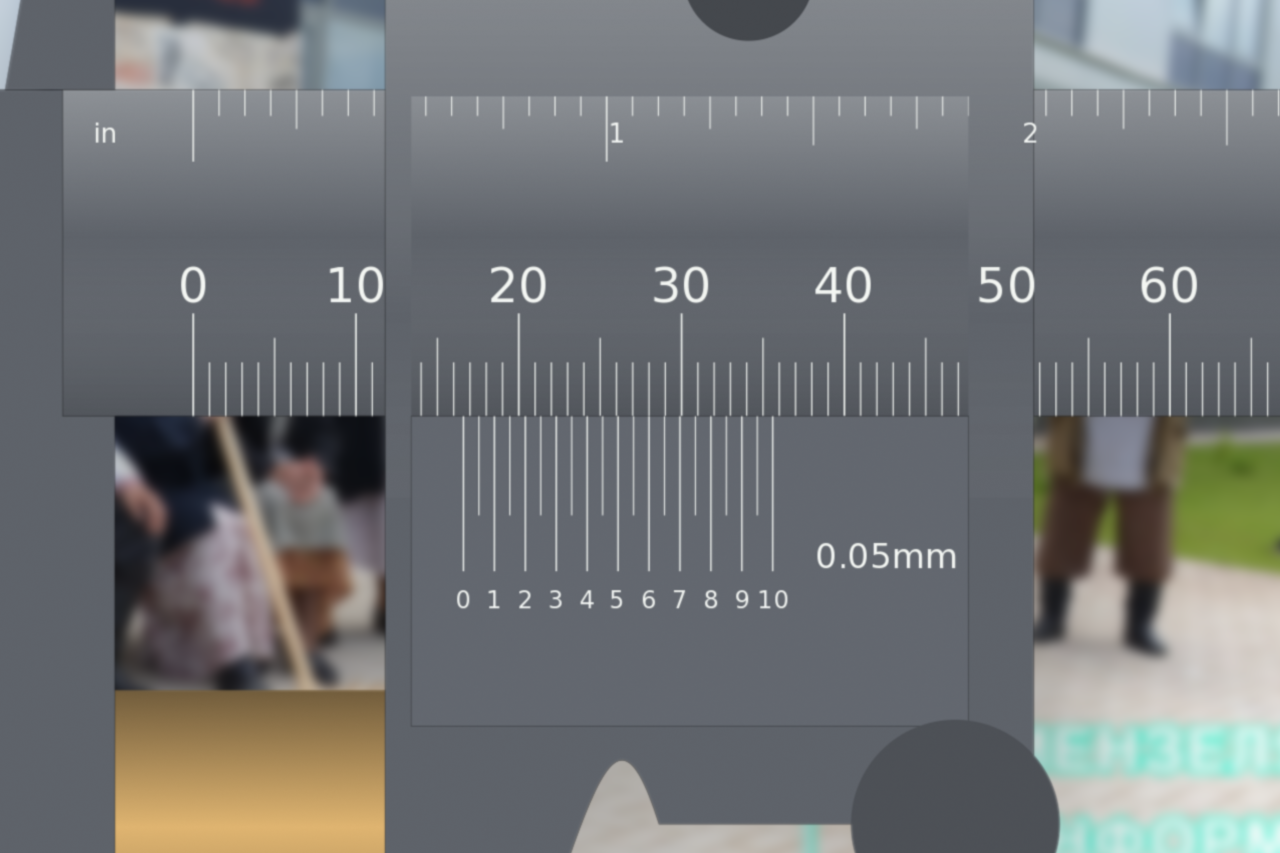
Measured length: 16.6 mm
